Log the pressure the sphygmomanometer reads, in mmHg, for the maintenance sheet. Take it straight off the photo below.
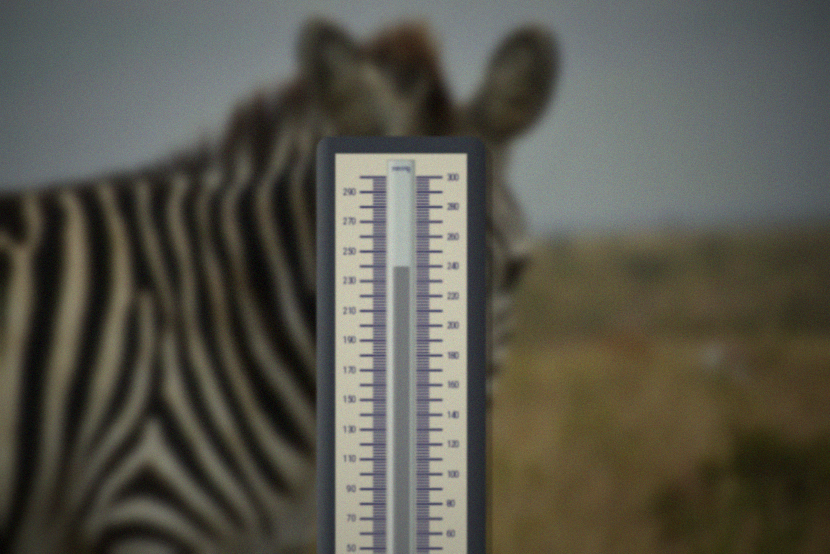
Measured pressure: 240 mmHg
